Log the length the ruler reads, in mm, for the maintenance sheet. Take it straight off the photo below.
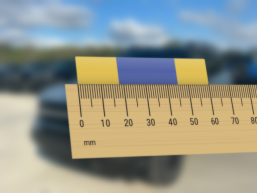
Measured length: 60 mm
